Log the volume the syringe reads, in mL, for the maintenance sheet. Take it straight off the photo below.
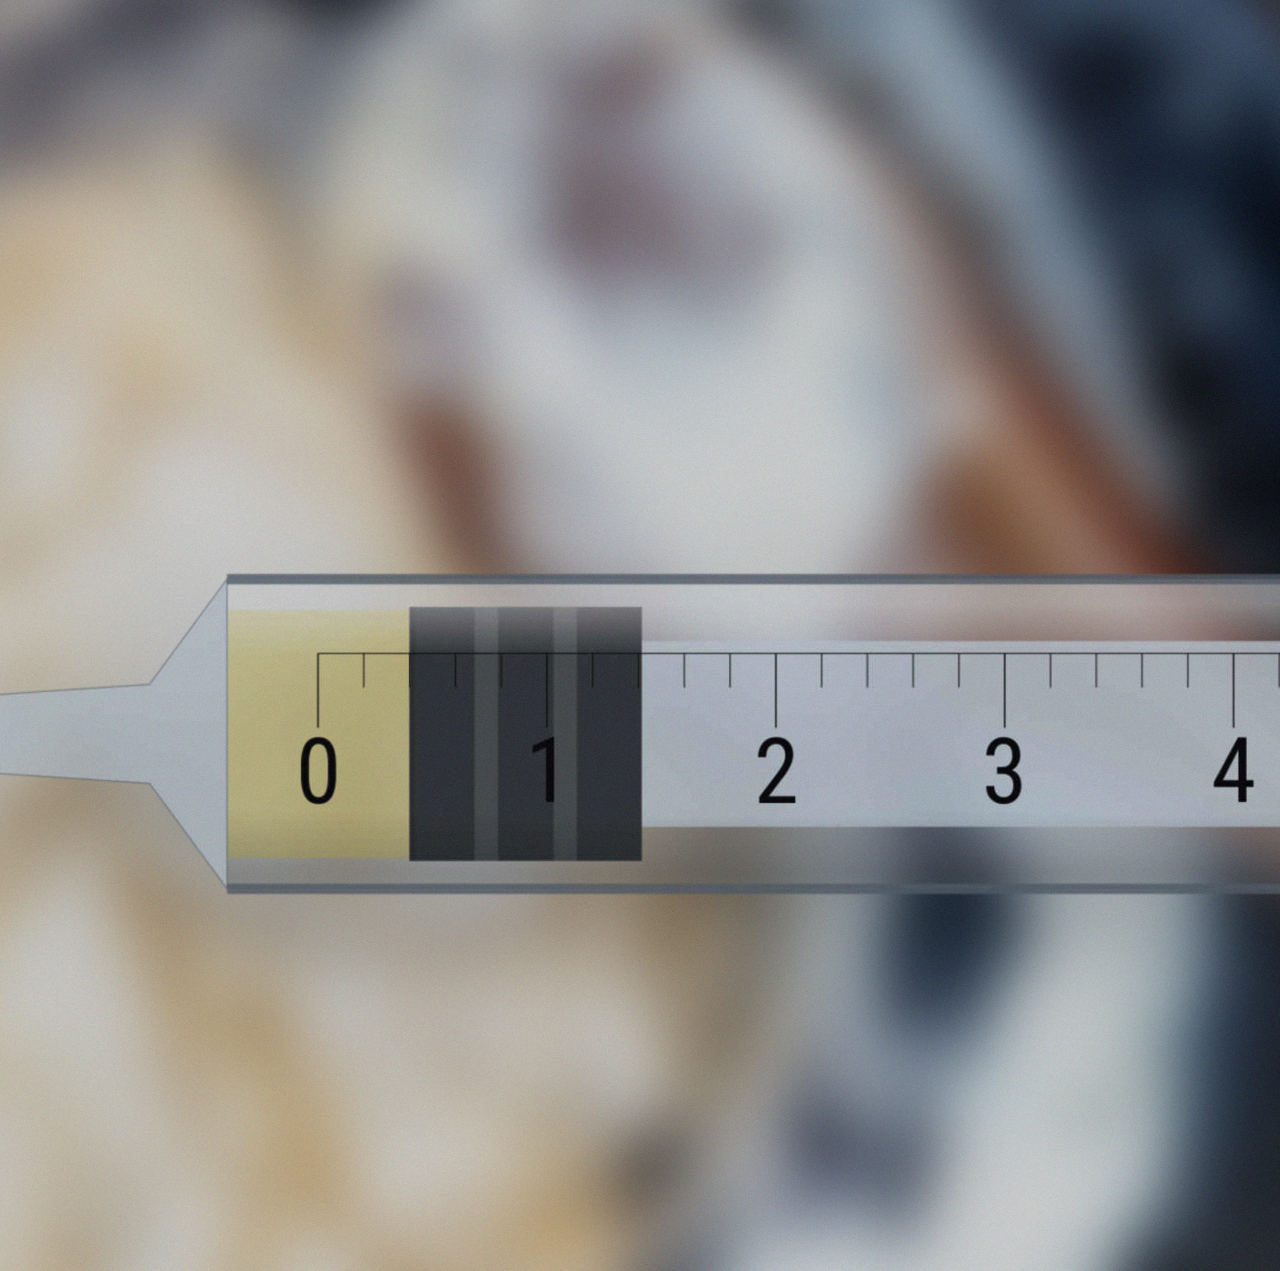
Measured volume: 0.4 mL
